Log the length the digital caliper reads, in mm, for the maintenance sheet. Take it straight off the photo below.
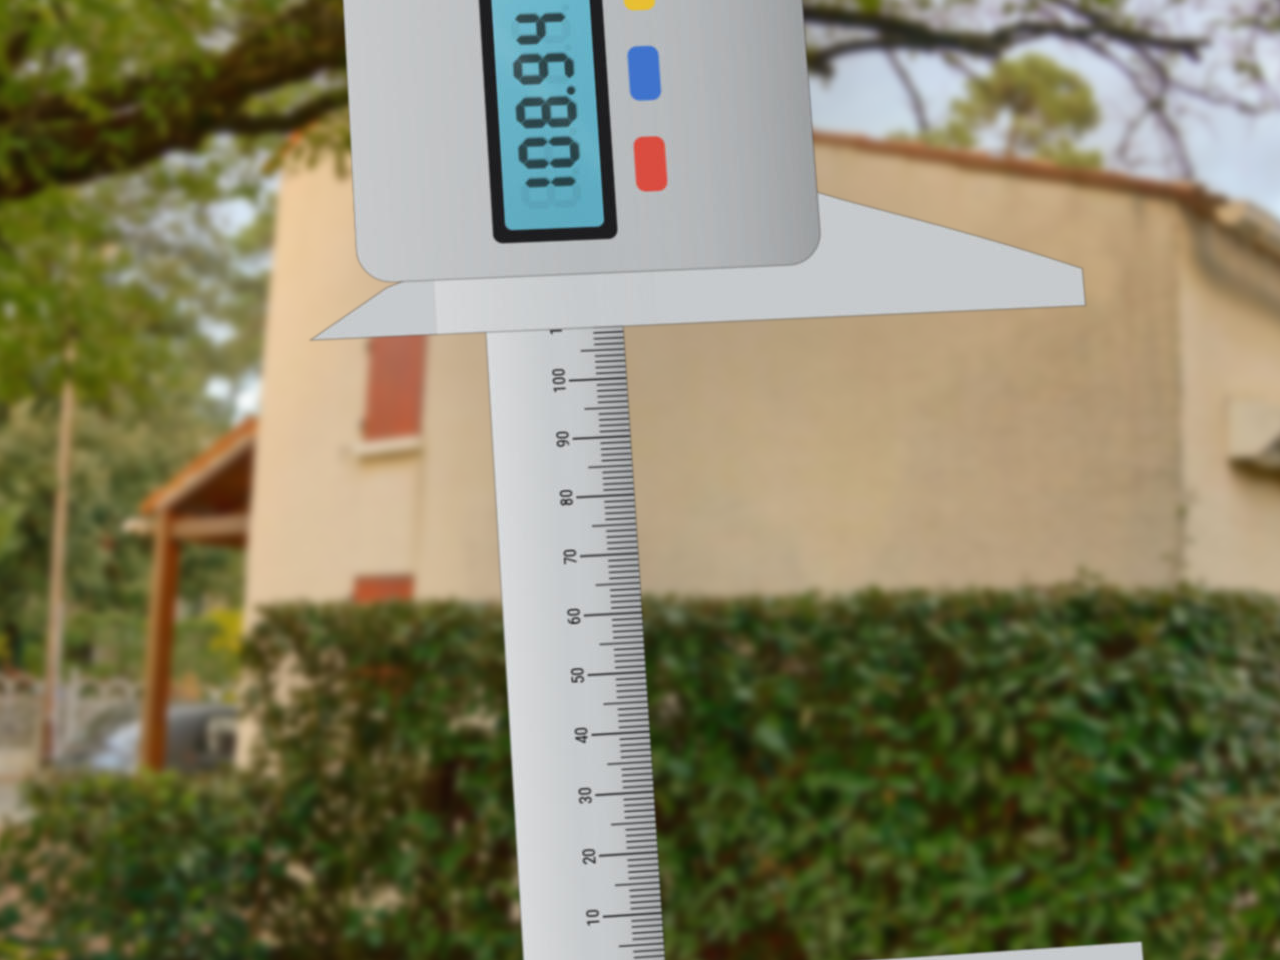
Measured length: 108.94 mm
